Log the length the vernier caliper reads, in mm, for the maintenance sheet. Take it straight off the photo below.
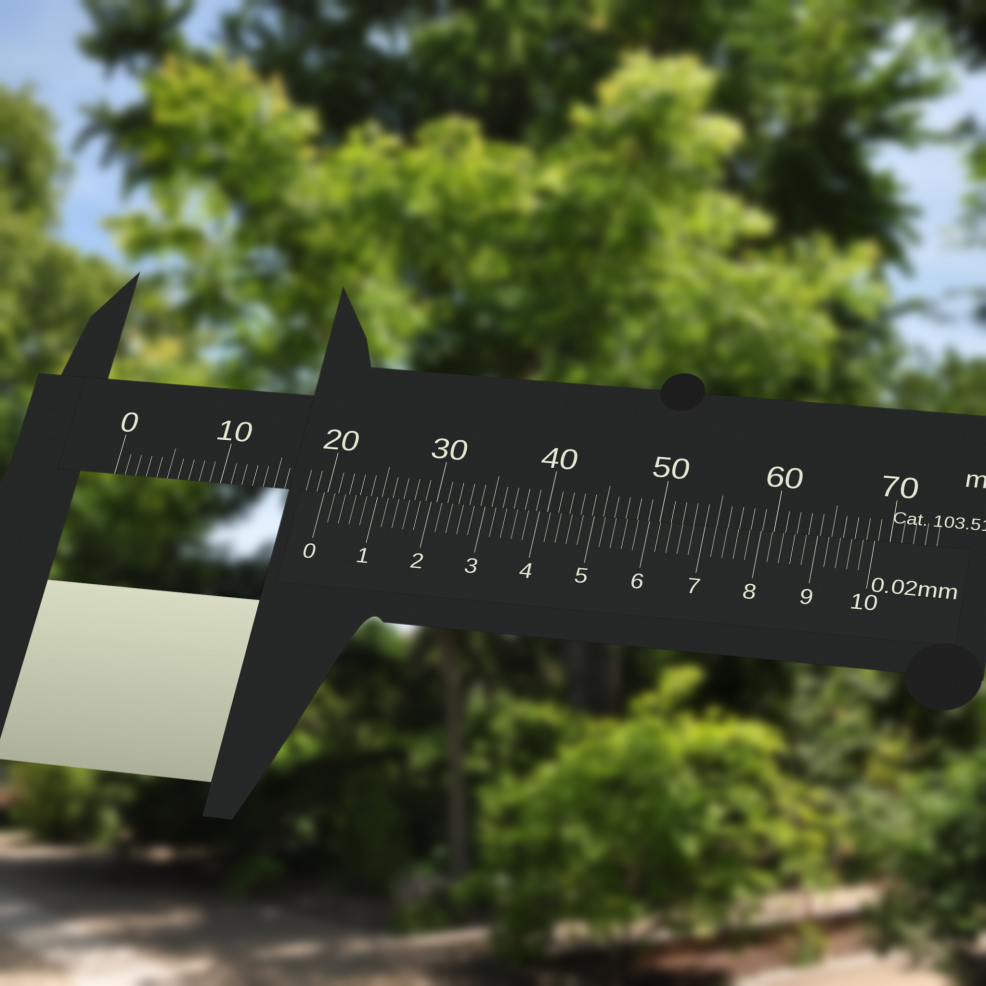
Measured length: 19.7 mm
